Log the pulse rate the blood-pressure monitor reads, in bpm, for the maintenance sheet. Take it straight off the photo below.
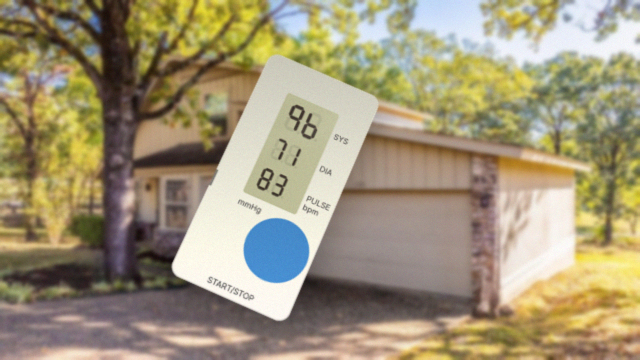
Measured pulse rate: 83 bpm
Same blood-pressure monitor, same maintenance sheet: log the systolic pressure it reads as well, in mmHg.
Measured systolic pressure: 96 mmHg
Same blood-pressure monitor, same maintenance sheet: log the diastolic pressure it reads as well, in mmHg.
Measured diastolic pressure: 71 mmHg
